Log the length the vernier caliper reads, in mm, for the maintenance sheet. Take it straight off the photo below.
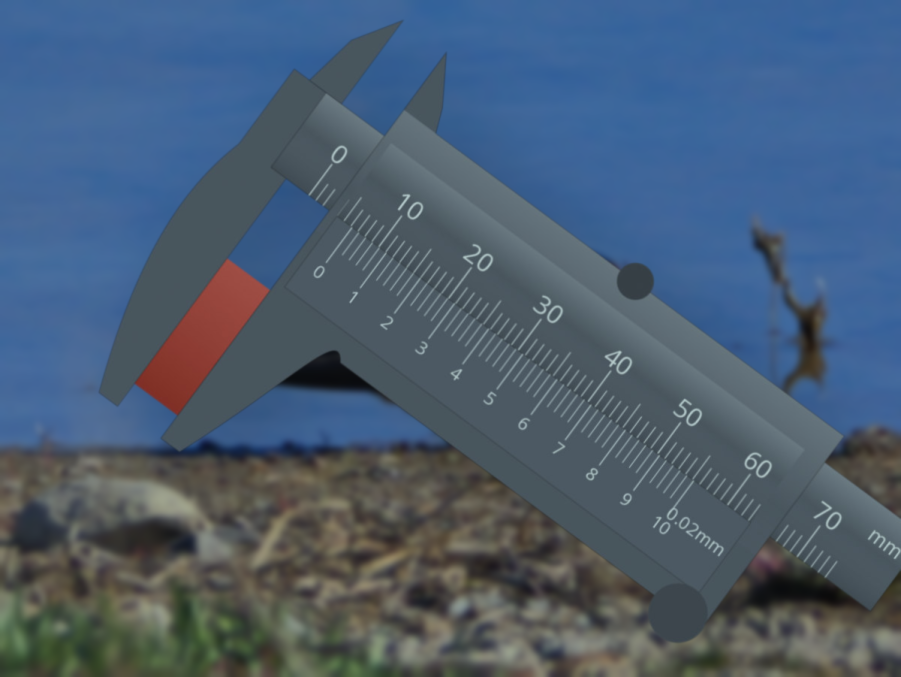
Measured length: 6.2 mm
